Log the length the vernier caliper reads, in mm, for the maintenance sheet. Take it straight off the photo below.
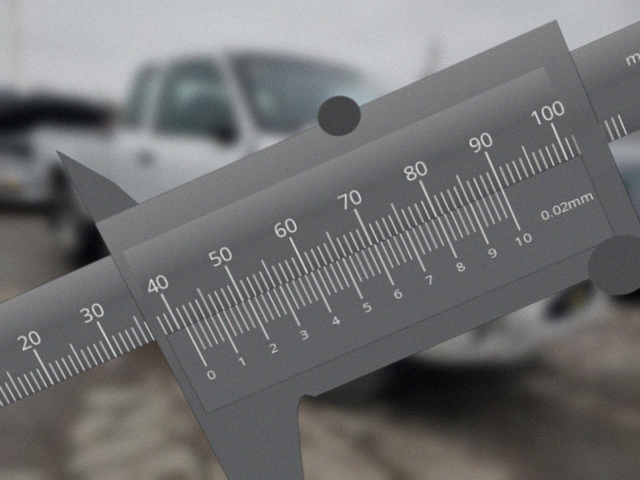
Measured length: 41.0 mm
